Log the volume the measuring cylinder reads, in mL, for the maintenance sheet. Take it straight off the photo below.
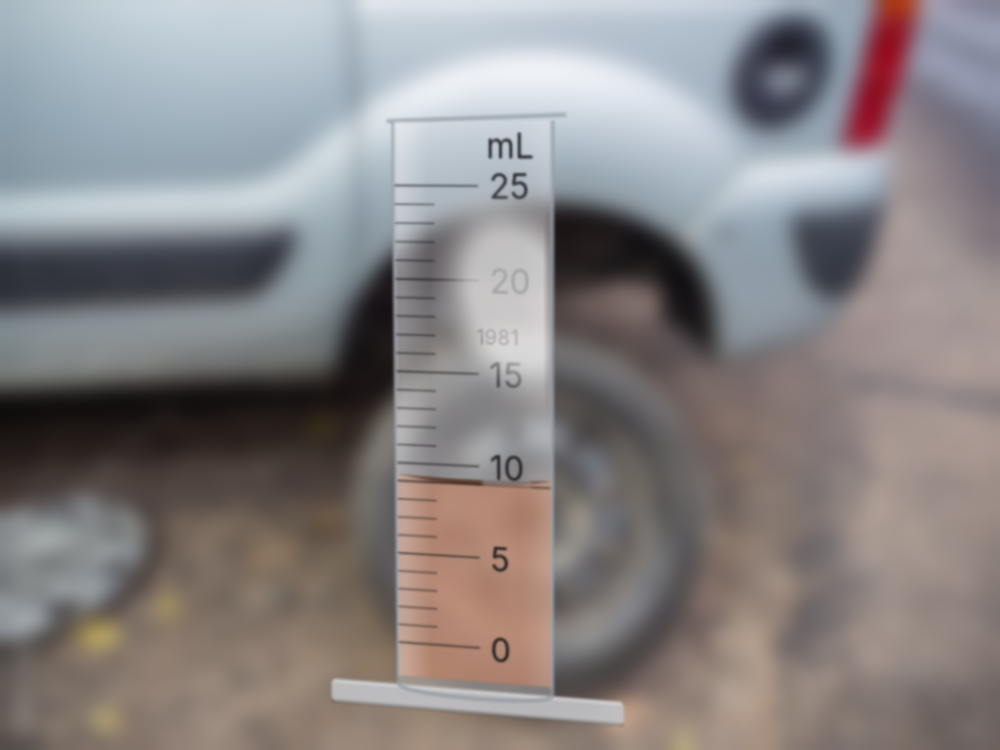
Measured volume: 9 mL
